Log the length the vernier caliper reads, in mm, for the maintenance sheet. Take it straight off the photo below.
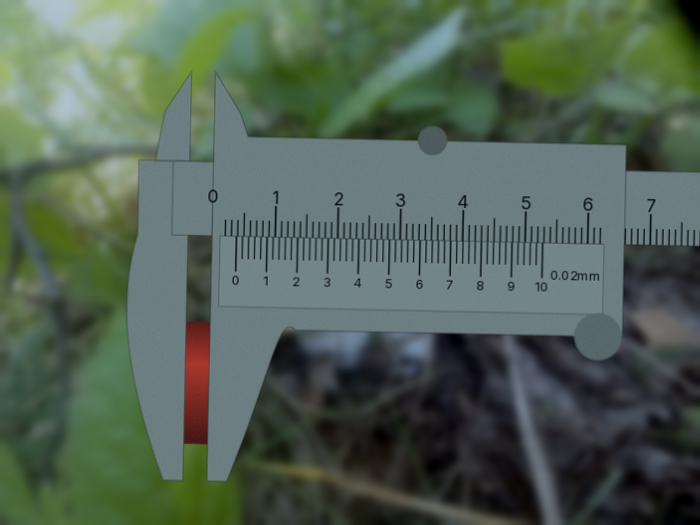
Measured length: 3.8 mm
